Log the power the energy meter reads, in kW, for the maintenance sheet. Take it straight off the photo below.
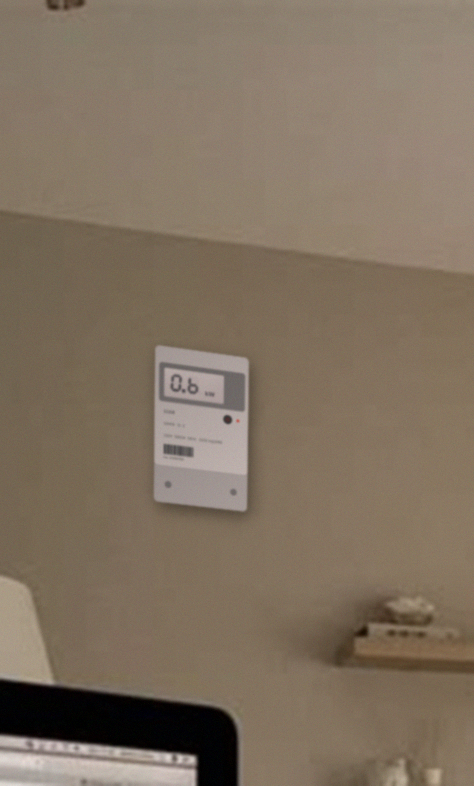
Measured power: 0.6 kW
